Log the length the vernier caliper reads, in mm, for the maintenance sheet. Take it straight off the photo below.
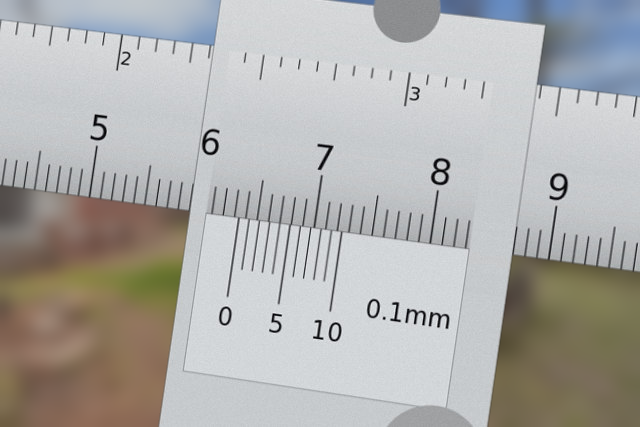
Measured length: 63.4 mm
